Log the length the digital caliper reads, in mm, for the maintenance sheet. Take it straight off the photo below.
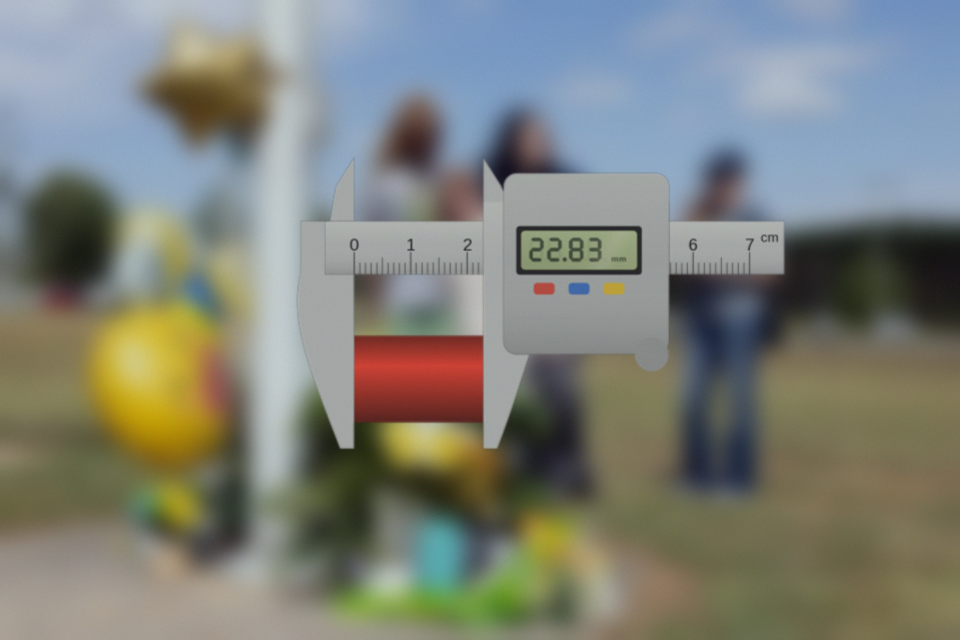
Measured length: 22.83 mm
